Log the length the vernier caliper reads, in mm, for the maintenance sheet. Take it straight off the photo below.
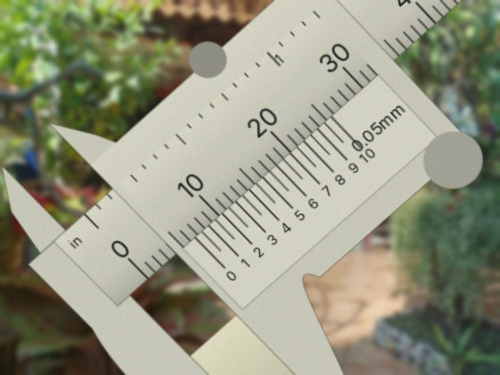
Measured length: 6.6 mm
